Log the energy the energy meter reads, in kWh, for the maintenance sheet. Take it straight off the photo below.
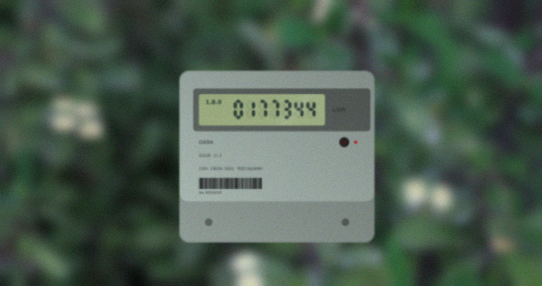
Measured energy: 177344 kWh
